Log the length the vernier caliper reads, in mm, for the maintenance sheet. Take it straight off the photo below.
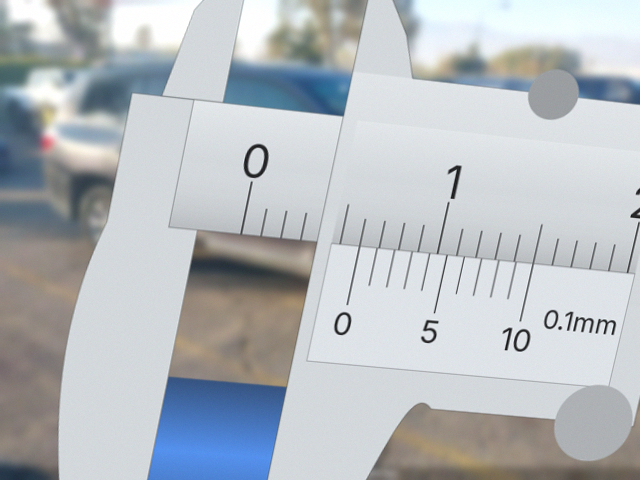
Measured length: 6.0 mm
